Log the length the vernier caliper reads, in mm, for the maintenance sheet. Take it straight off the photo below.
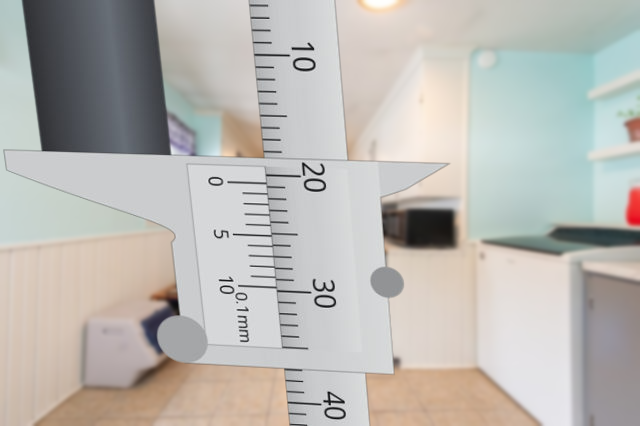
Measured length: 20.7 mm
